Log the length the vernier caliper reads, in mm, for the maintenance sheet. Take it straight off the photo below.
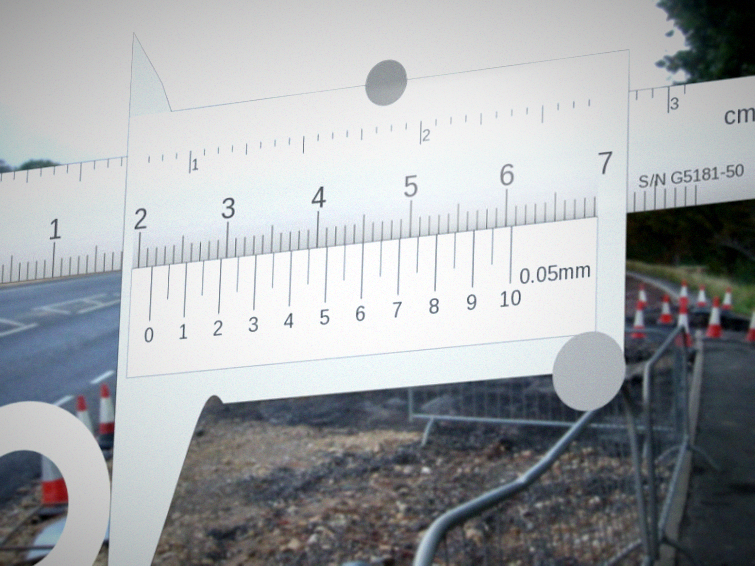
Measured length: 21.6 mm
